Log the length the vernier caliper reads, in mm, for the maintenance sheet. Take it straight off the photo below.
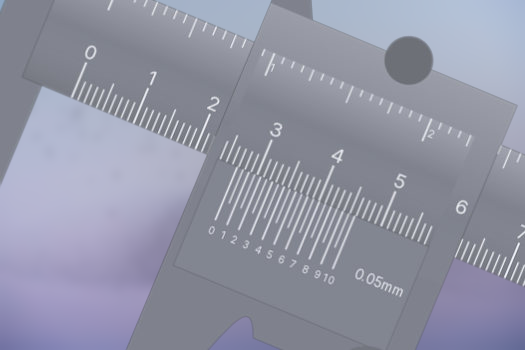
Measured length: 26.8 mm
